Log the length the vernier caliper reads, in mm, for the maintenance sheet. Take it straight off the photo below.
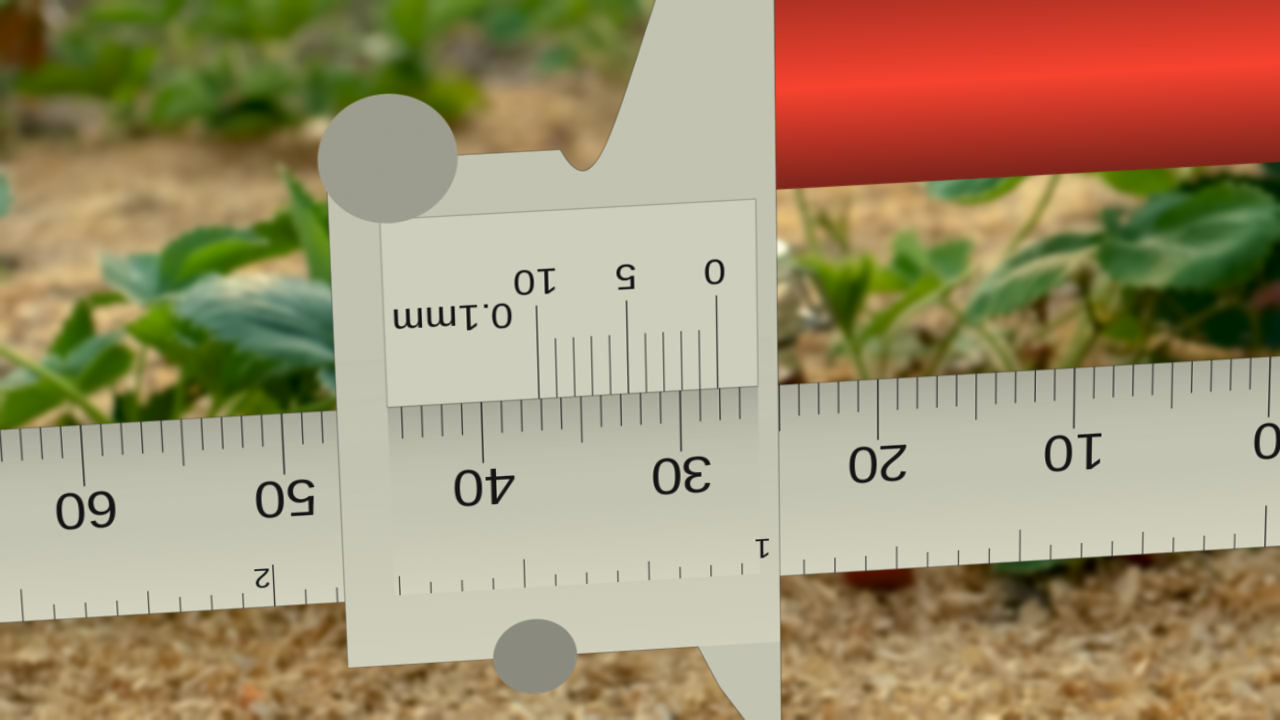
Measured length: 28.1 mm
